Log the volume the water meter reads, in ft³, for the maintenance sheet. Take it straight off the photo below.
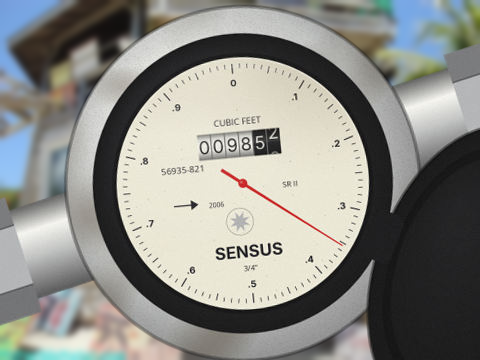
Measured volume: 9852.35 ft³
